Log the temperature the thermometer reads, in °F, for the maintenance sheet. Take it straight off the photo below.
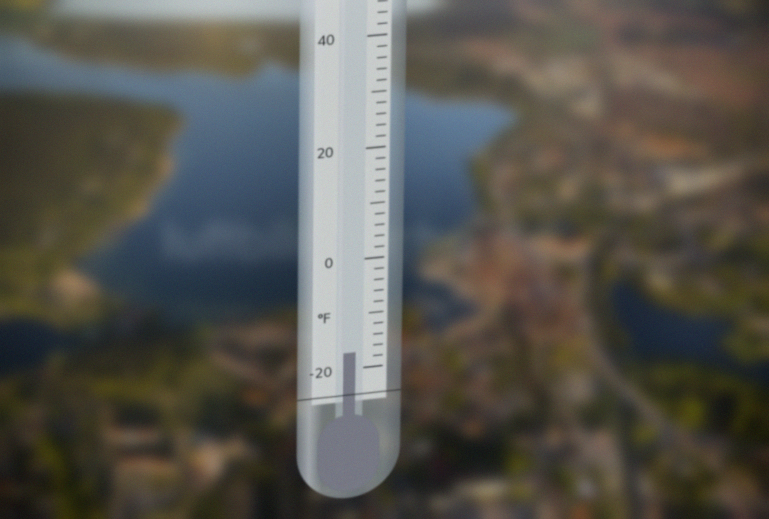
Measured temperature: -17 °F
